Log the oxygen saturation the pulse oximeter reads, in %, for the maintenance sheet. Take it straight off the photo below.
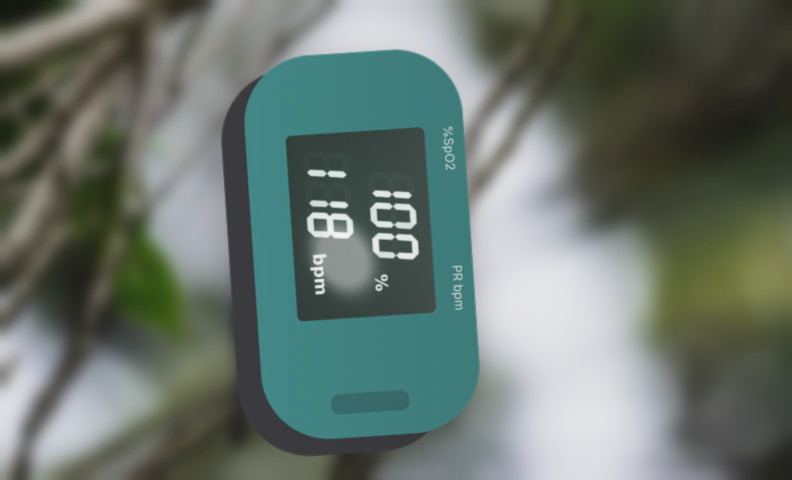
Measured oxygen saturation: 100 %
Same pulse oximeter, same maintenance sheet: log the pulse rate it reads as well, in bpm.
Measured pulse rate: 118 bpm
